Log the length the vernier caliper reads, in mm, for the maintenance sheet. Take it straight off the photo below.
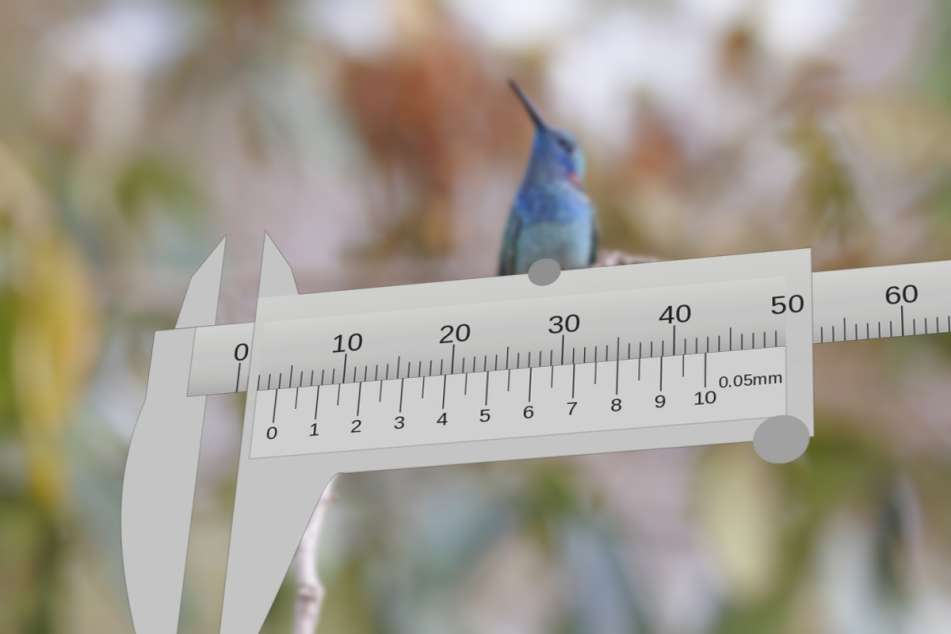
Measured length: 3.8 mm
